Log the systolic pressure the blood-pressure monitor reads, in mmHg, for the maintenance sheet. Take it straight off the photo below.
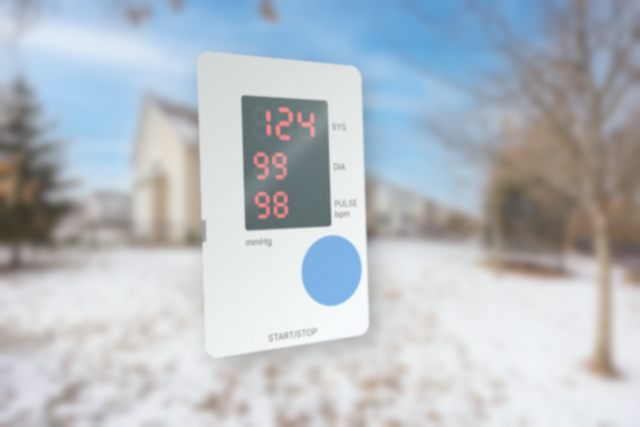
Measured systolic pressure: 124 mmHg
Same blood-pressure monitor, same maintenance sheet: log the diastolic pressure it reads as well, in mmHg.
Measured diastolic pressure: 99 mmHg
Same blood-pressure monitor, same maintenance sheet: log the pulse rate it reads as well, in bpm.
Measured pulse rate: 98 bpm
